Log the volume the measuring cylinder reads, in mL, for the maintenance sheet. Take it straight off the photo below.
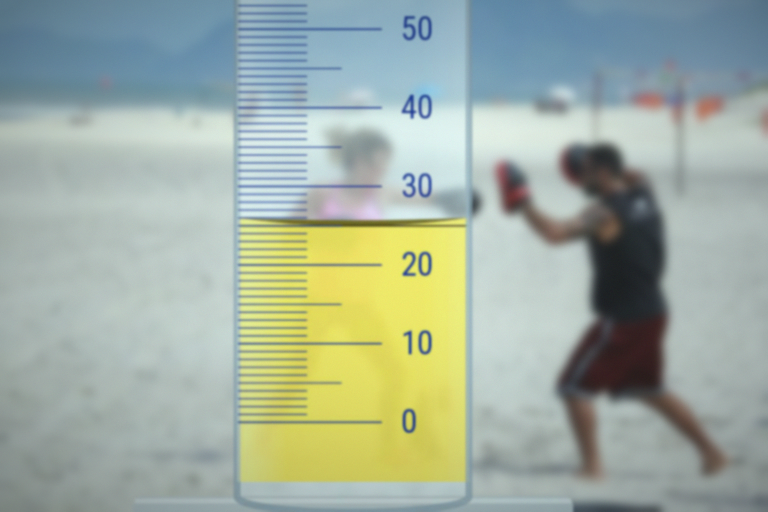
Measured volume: 25 mL
